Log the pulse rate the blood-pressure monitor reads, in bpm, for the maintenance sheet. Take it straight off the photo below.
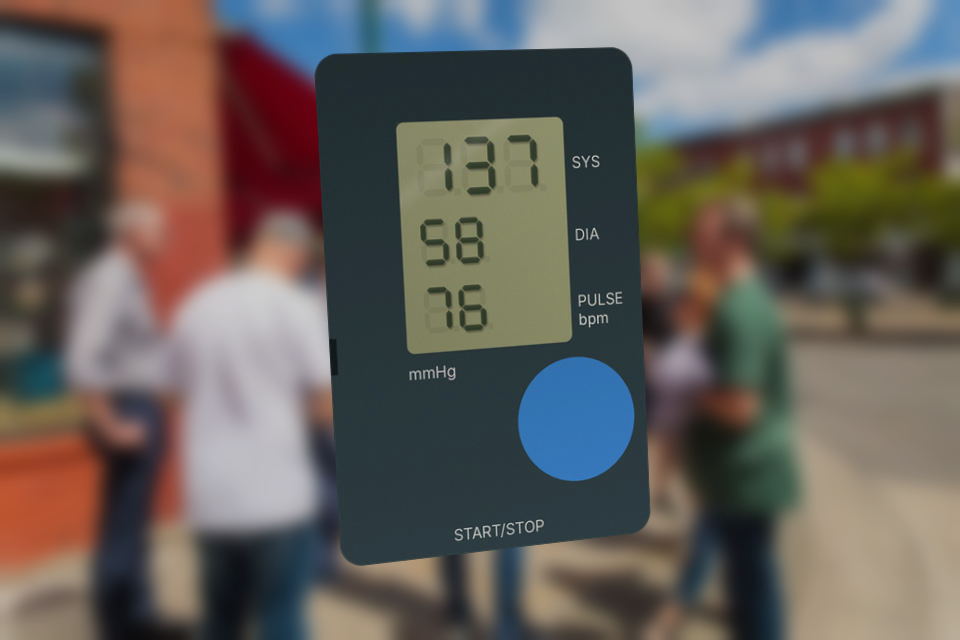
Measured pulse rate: 76 bpm
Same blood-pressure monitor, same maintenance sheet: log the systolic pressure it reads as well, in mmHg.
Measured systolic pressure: 137 mmHg
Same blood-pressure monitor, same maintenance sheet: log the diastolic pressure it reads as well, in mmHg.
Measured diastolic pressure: 58 mmHg
